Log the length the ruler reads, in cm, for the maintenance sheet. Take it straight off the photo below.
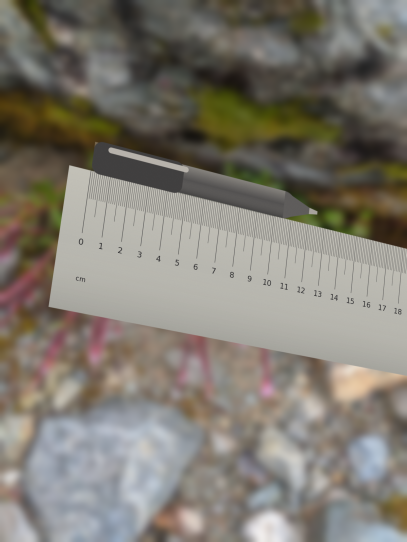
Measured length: 12.5 cm
